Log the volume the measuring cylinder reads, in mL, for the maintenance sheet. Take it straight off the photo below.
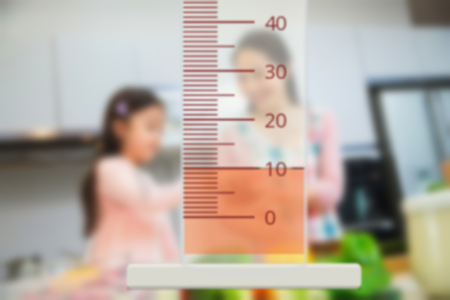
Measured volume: 10 mL
